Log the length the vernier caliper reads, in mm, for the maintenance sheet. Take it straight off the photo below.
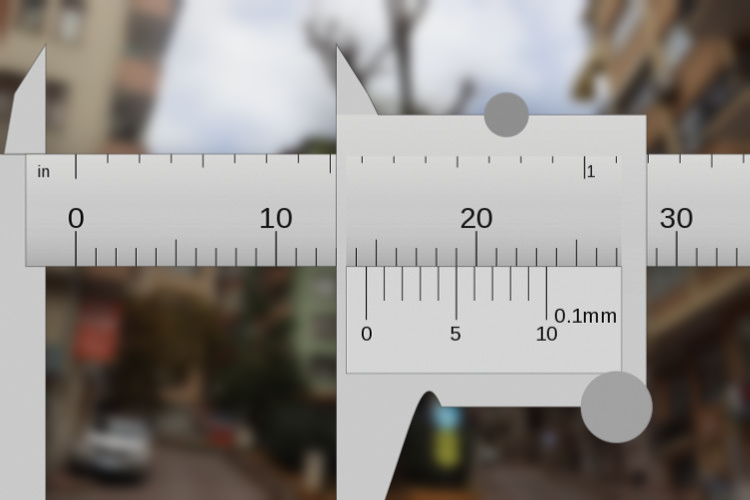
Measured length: 14.5 mm
